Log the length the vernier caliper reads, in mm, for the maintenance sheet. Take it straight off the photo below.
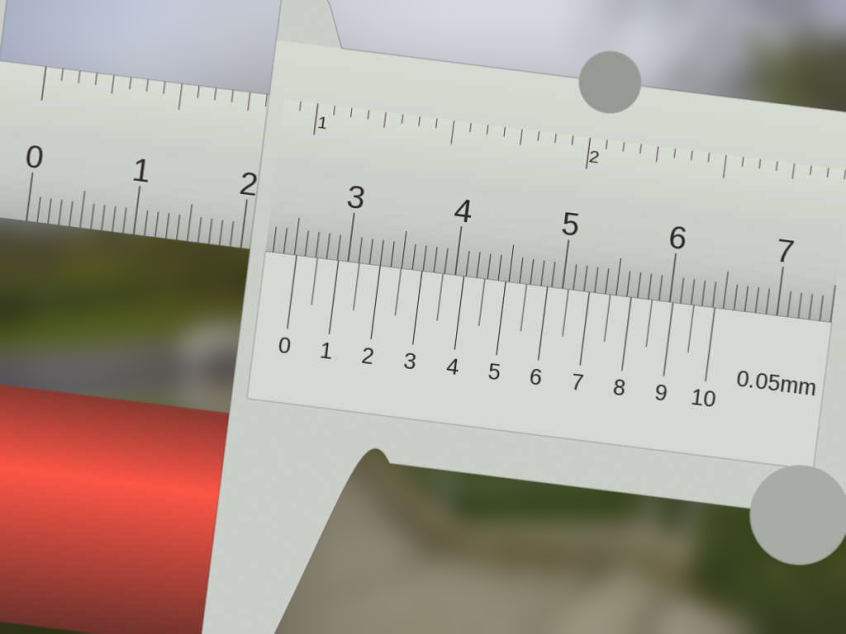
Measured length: 25.2 mm
